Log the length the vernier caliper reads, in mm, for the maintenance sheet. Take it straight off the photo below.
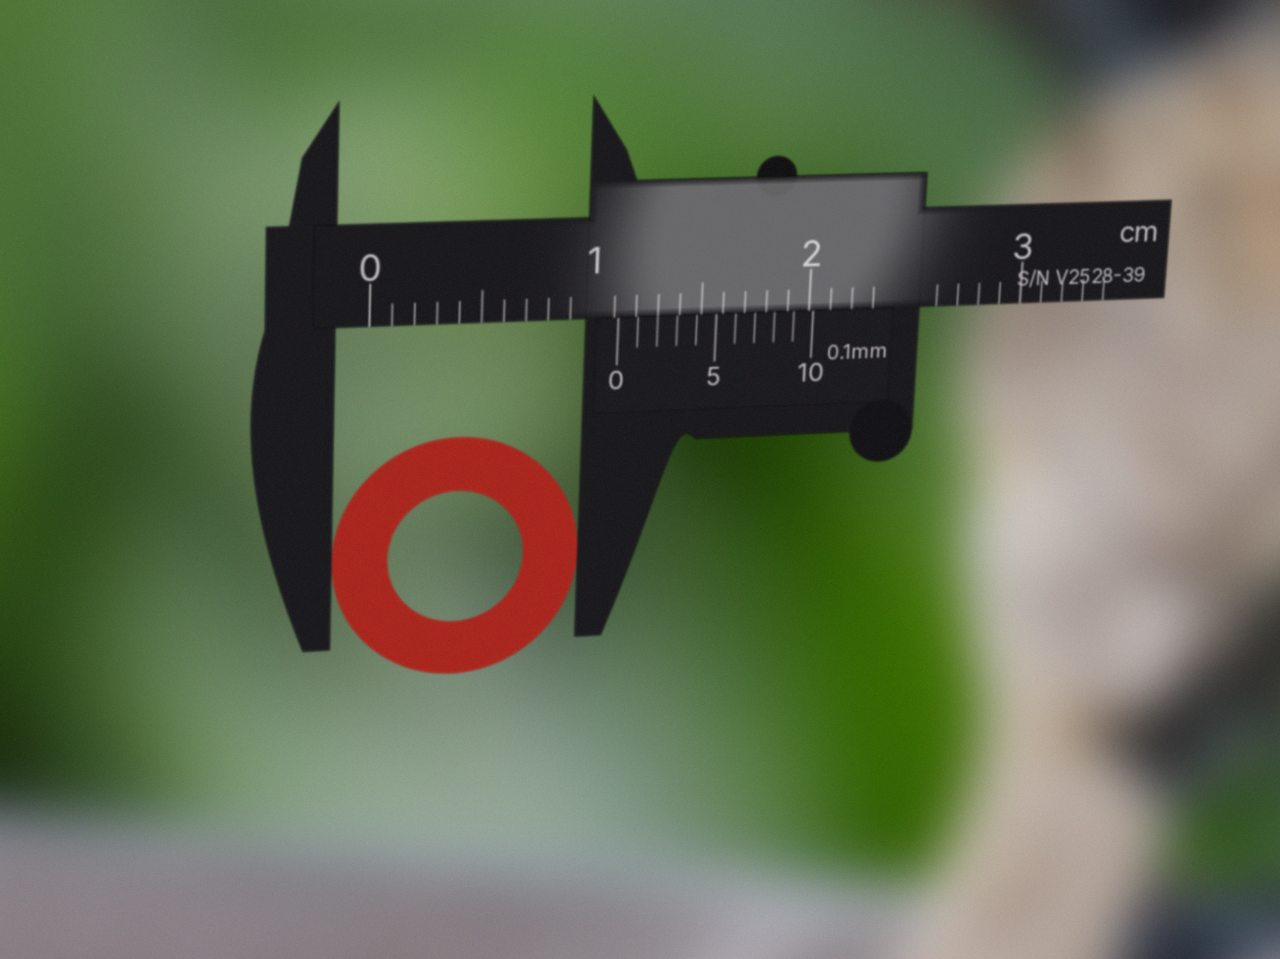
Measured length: 11.2 mm
